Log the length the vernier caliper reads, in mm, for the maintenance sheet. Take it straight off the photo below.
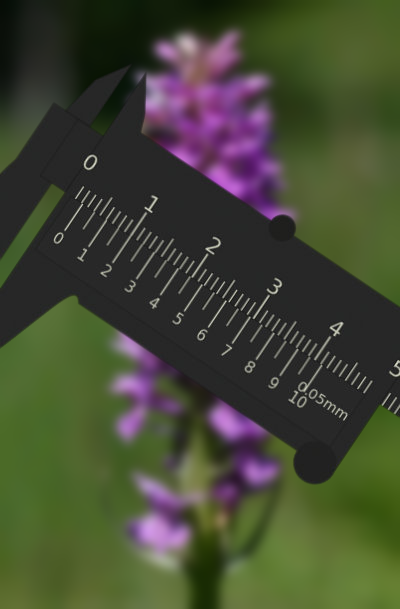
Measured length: 2.2 mm
